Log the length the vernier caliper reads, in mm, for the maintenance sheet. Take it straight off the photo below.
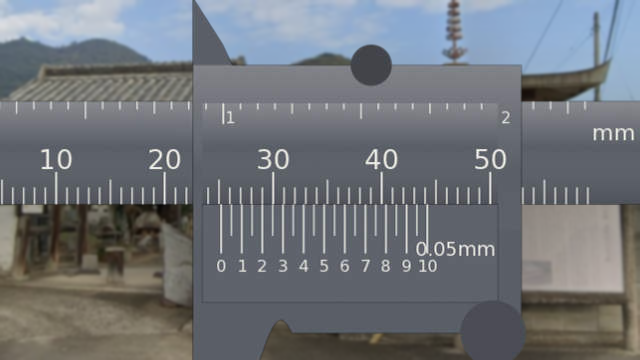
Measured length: 25.2 mm
